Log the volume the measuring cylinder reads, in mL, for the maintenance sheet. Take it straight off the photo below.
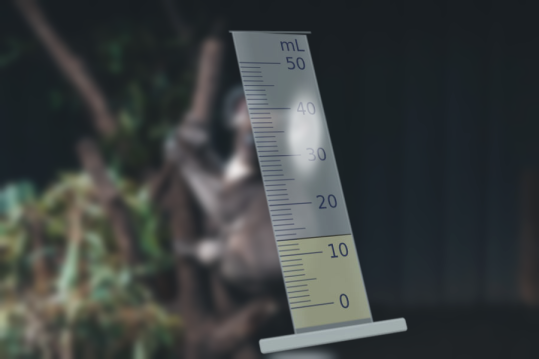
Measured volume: 13 mL
